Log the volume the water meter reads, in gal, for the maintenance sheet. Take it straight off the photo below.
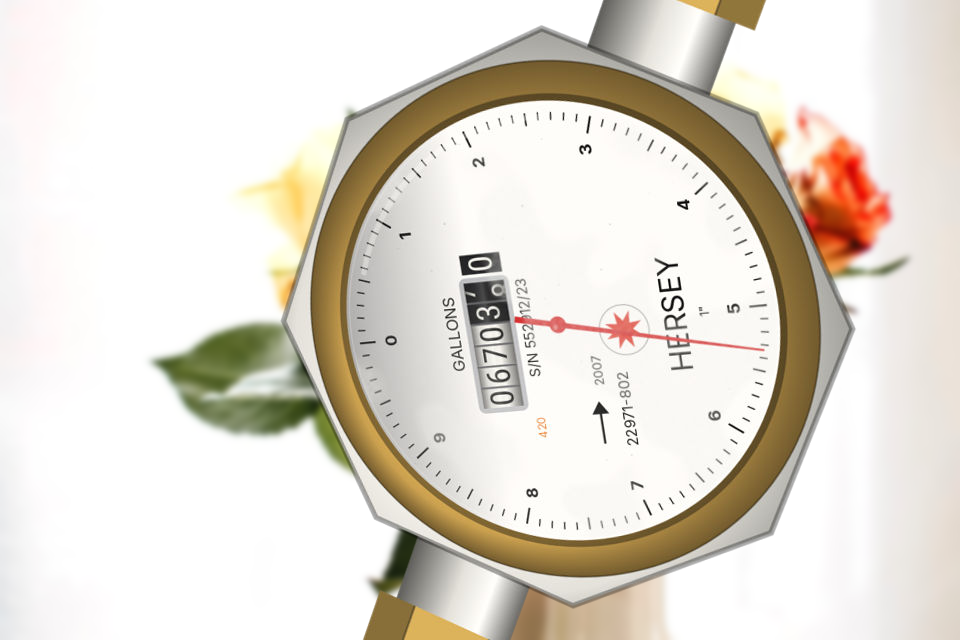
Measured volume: 670375.3 gal
